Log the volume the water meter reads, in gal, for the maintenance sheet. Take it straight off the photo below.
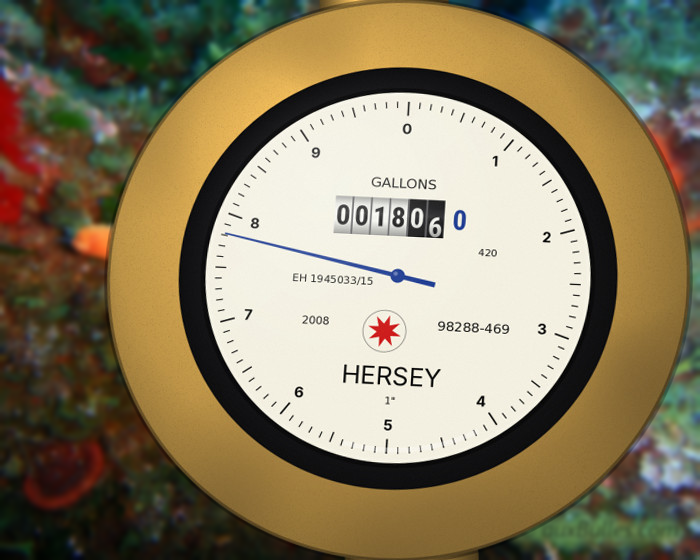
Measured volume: 18057.8 gal
